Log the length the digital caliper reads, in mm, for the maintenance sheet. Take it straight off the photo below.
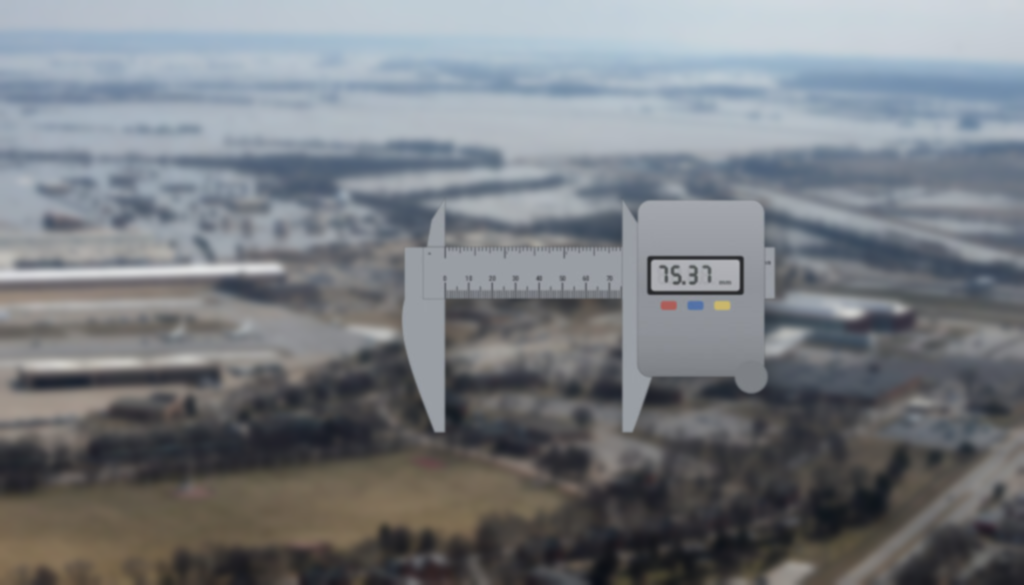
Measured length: 75.37 mm
